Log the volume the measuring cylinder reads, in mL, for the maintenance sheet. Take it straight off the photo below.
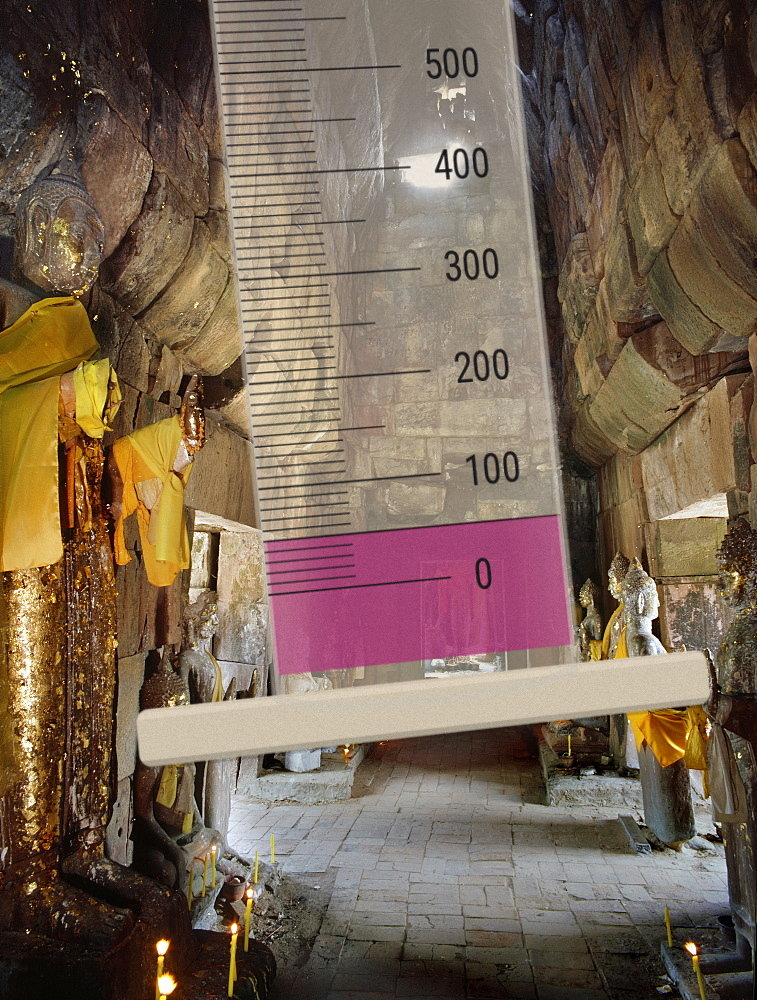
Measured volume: 50 mL
